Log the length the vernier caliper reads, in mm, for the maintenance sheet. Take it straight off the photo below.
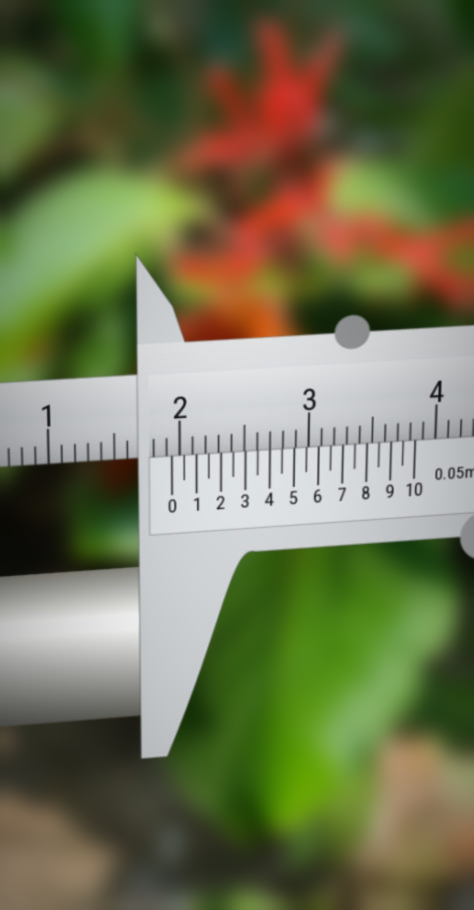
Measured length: 19.4 mm
